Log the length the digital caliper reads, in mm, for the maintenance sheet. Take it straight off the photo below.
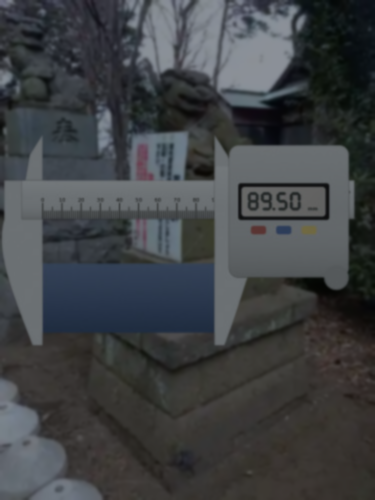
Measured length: 89.50 mm
